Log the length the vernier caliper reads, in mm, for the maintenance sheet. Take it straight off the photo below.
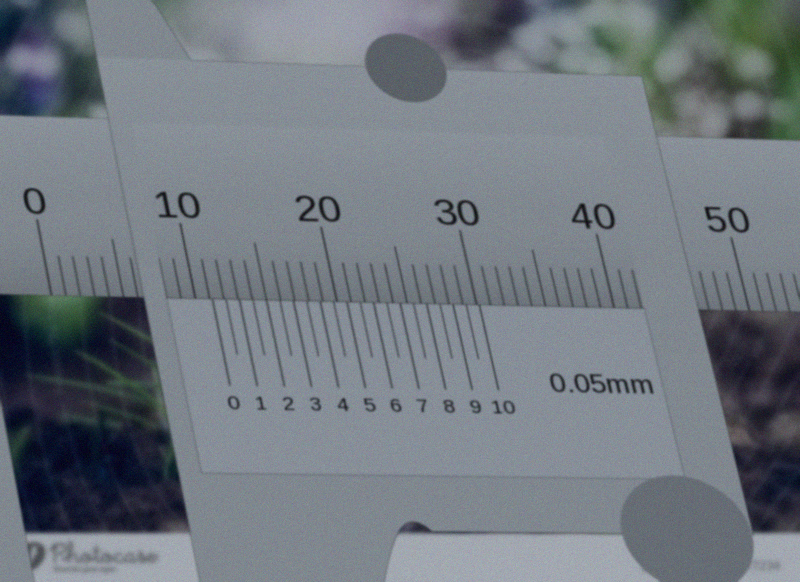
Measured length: 11.2 mm
